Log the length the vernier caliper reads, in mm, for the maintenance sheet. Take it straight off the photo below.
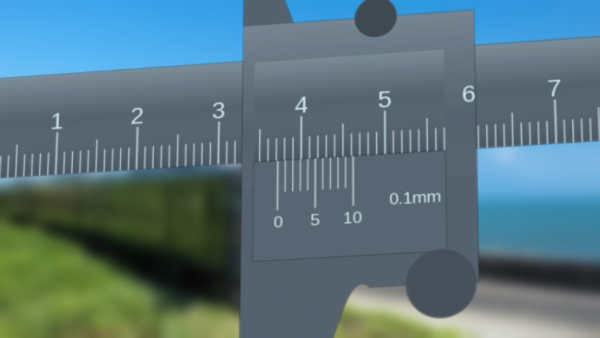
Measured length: 37.2 mm
